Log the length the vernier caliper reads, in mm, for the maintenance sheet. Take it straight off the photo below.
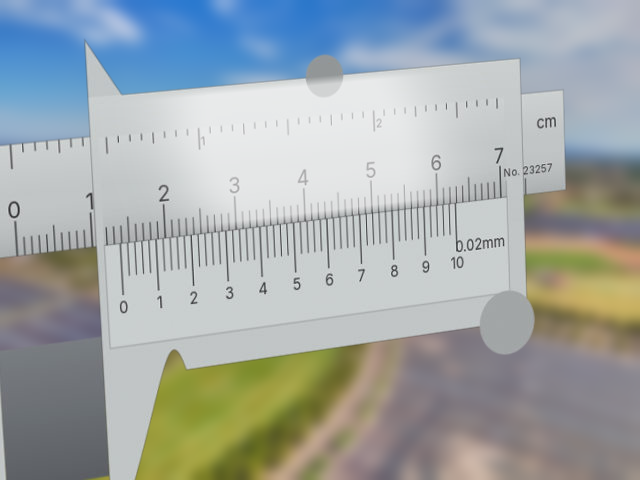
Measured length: 13.8 mm
